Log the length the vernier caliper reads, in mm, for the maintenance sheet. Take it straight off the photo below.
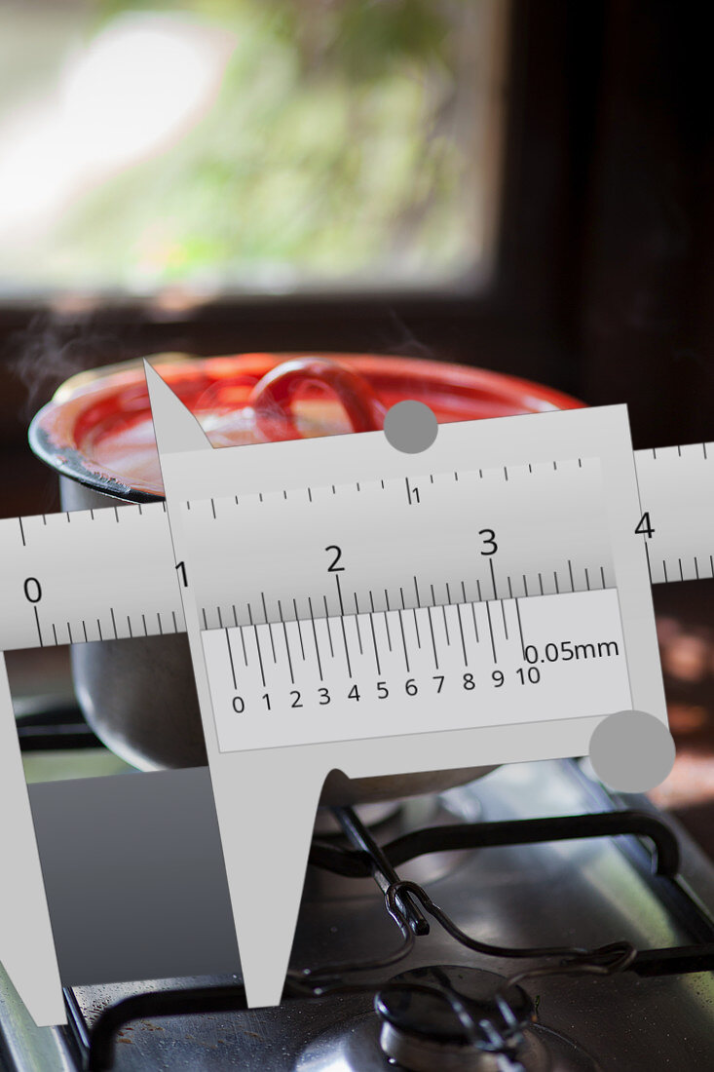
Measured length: 12.3 mm
